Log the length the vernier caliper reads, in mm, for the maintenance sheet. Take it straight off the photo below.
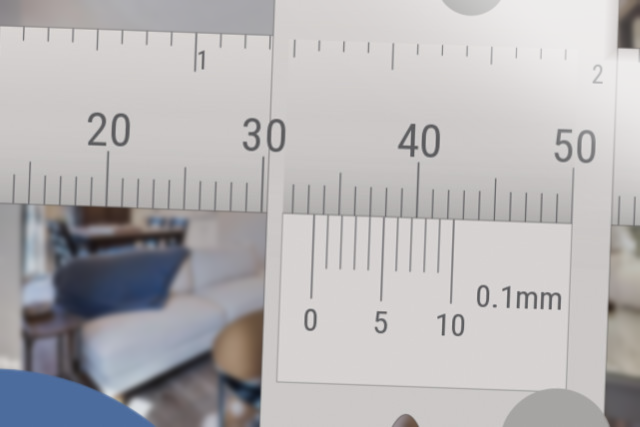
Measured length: 33.4 mm
